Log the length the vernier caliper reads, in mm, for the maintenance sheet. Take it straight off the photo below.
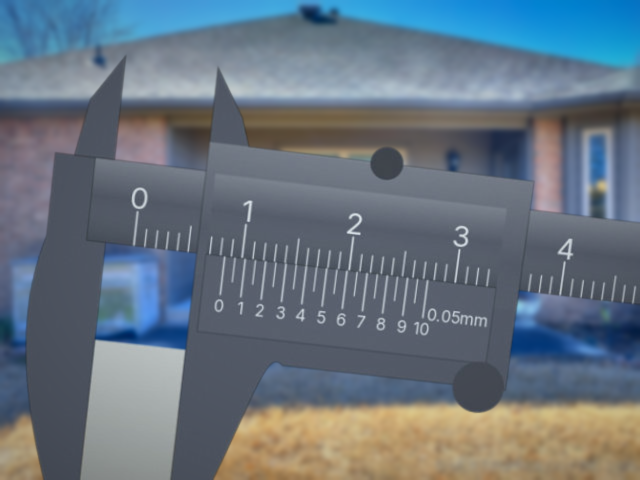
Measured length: 8.4 mm
